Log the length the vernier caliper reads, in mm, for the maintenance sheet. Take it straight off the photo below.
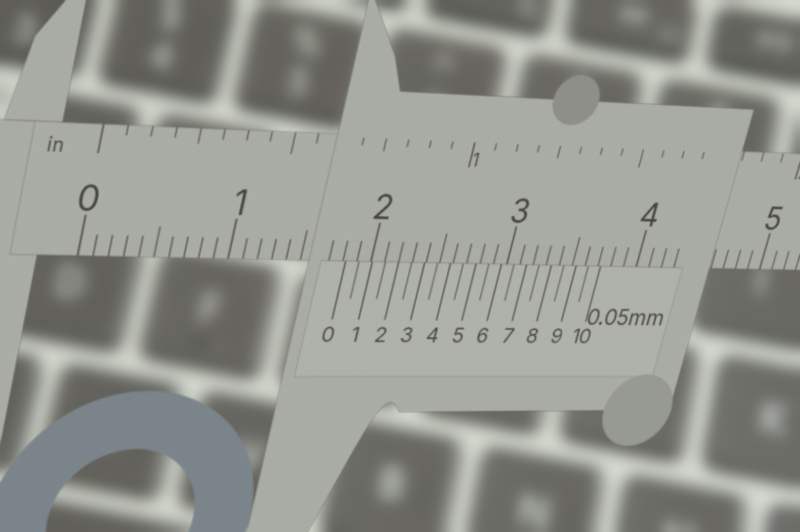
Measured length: 18.2 mm
